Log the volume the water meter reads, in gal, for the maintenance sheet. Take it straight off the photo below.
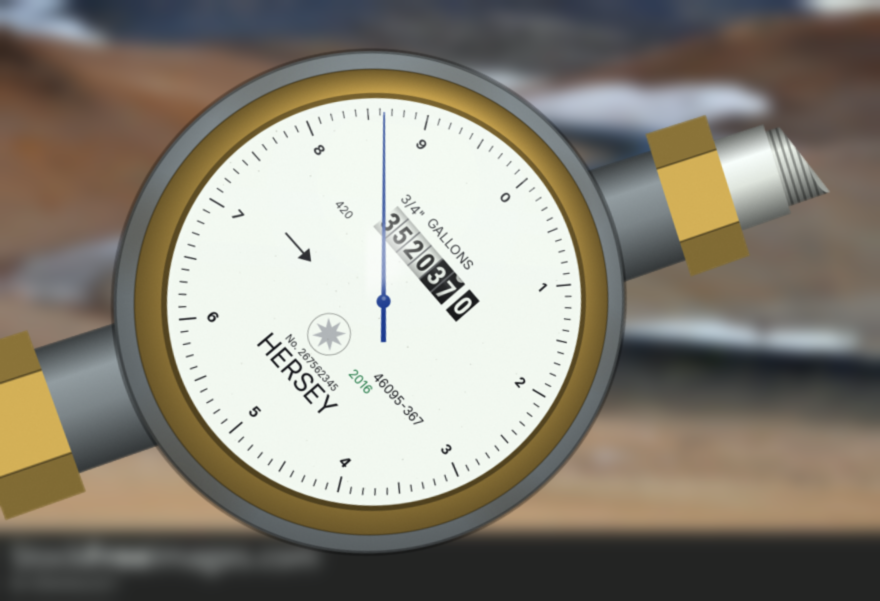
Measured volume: 3520368.6 gal
